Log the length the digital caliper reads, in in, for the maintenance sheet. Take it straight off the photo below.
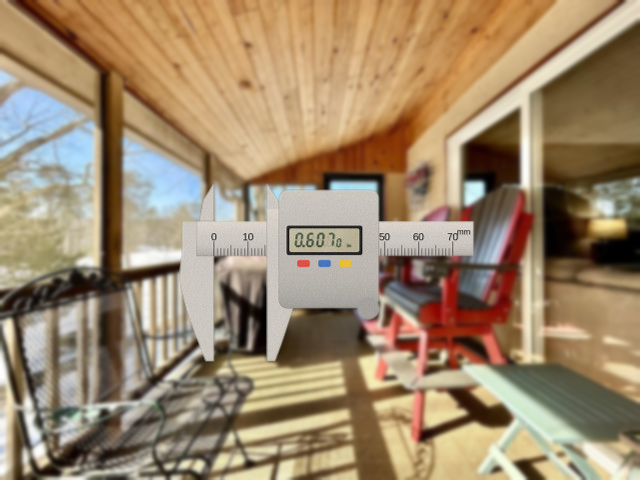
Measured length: 0.6070 in
